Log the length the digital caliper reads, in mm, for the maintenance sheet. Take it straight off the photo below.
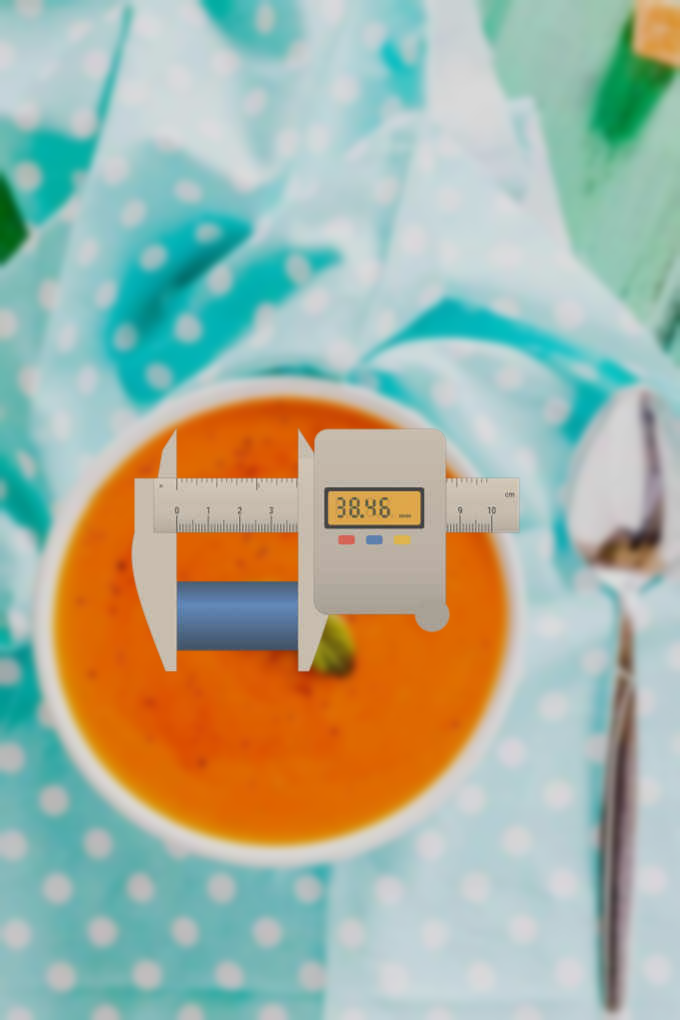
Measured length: 38.46 mm
